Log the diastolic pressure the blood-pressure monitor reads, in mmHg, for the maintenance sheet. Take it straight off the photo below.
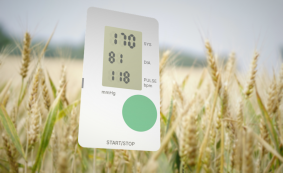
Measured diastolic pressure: 81 mmHg
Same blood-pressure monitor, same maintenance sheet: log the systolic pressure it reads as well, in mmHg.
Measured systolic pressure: 170 mmHg
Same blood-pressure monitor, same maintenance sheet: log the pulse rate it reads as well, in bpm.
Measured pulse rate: 118 bpm
